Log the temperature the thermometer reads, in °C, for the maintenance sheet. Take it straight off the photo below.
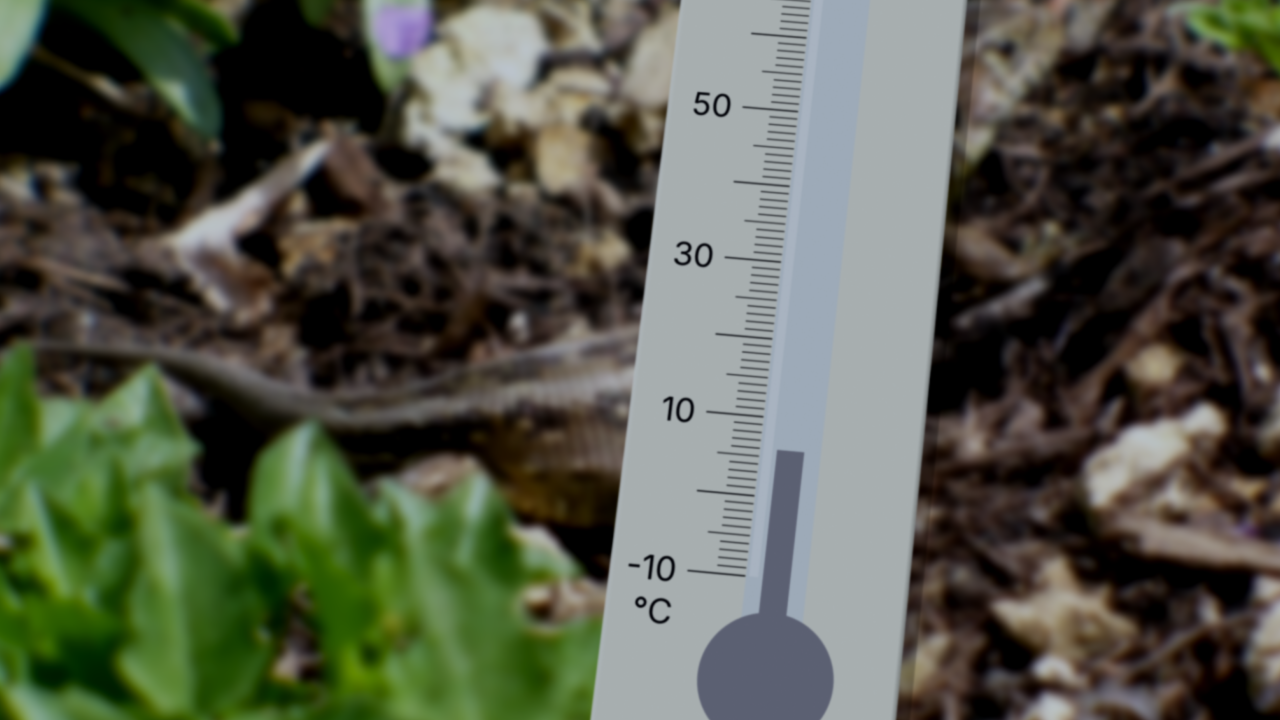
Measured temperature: 6 °C
